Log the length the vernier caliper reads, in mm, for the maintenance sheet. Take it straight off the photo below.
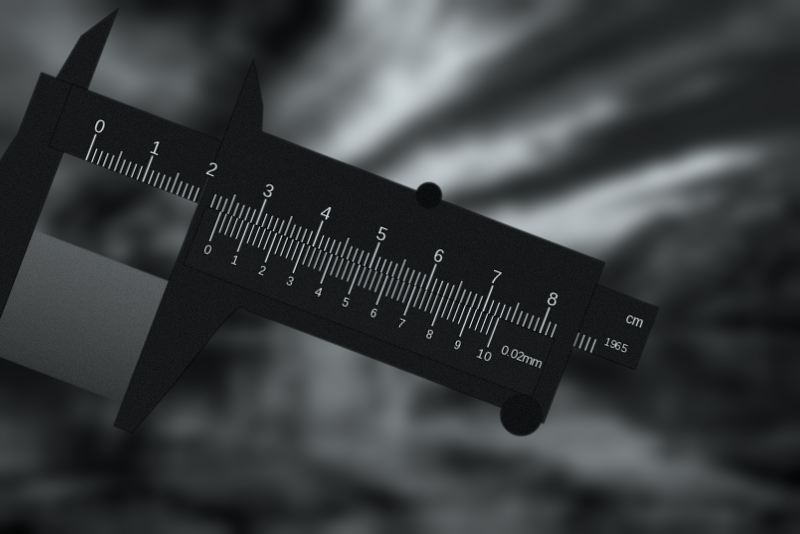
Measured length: 23.8 mm
